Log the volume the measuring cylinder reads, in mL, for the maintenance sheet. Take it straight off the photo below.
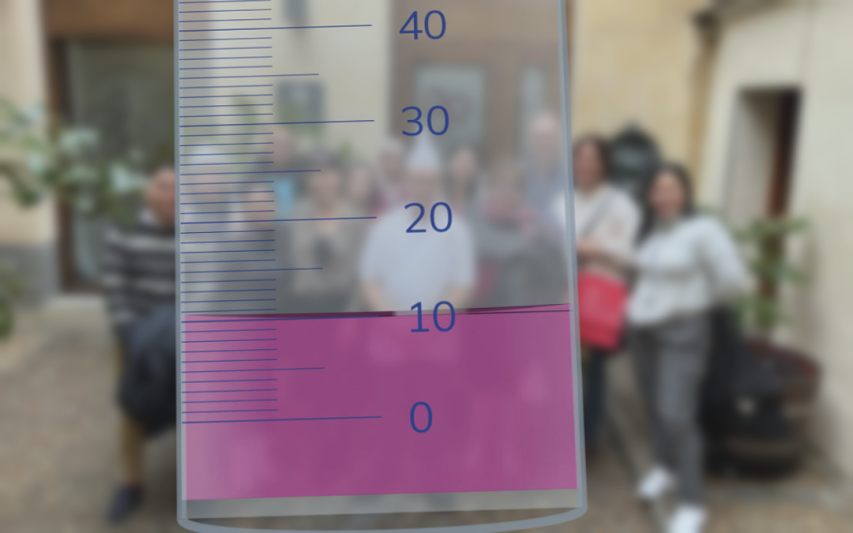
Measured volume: 10 mL
